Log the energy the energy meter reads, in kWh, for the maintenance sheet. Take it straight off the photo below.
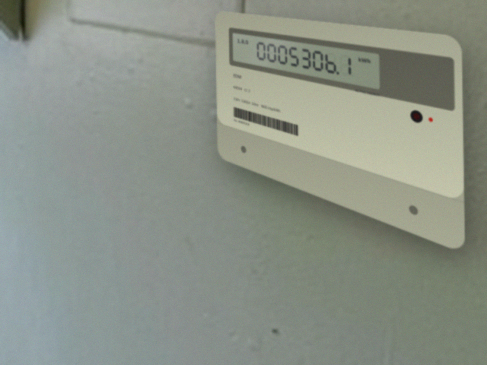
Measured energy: 5306.1 kWh
